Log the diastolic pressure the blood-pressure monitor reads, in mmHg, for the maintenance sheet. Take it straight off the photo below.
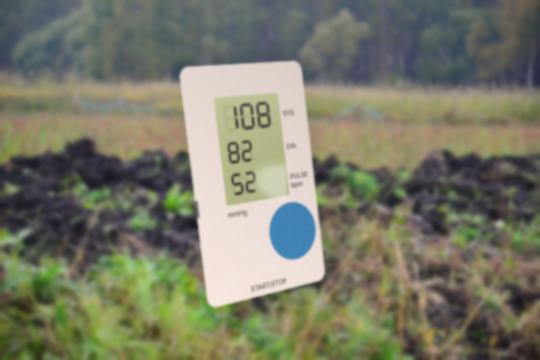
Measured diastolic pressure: 82 mmHg
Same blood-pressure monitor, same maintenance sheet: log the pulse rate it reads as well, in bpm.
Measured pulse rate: 52 bpm
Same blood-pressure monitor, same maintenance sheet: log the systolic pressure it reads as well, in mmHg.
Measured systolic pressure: 108 mmHg
